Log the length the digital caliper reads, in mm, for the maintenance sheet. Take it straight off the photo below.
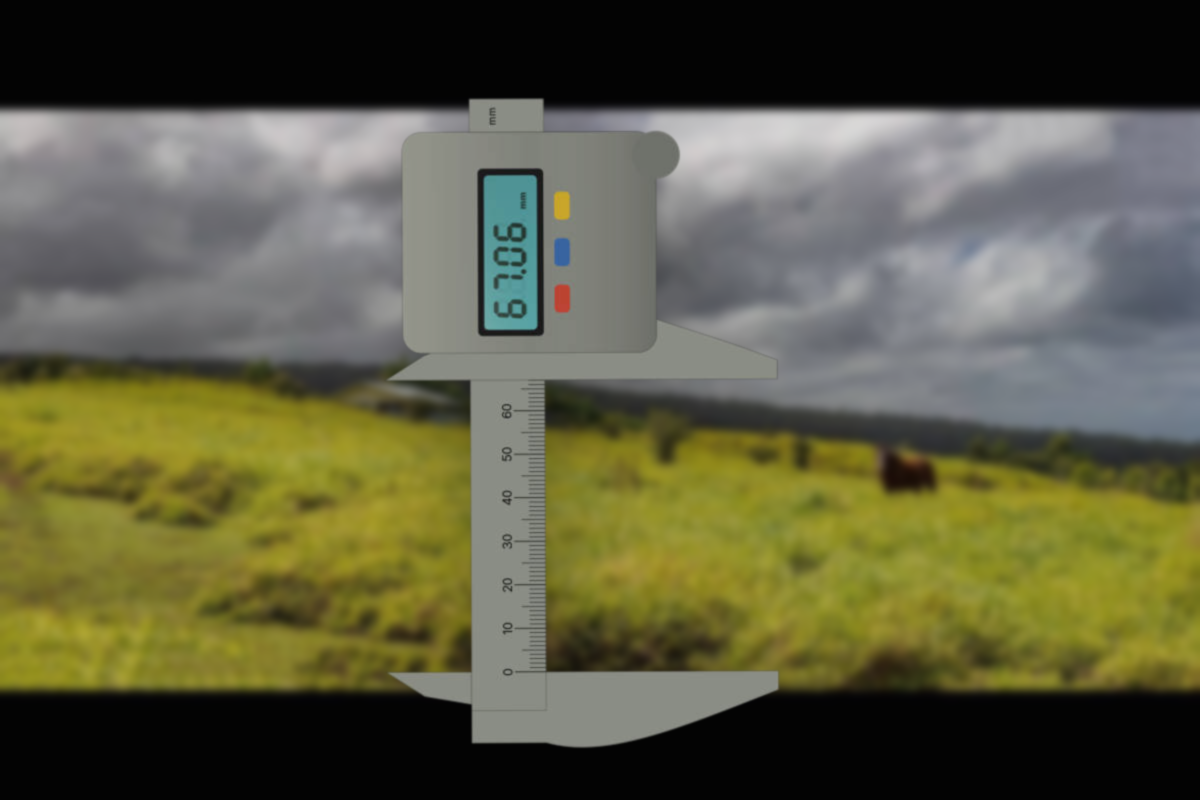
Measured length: 67.06 mm
